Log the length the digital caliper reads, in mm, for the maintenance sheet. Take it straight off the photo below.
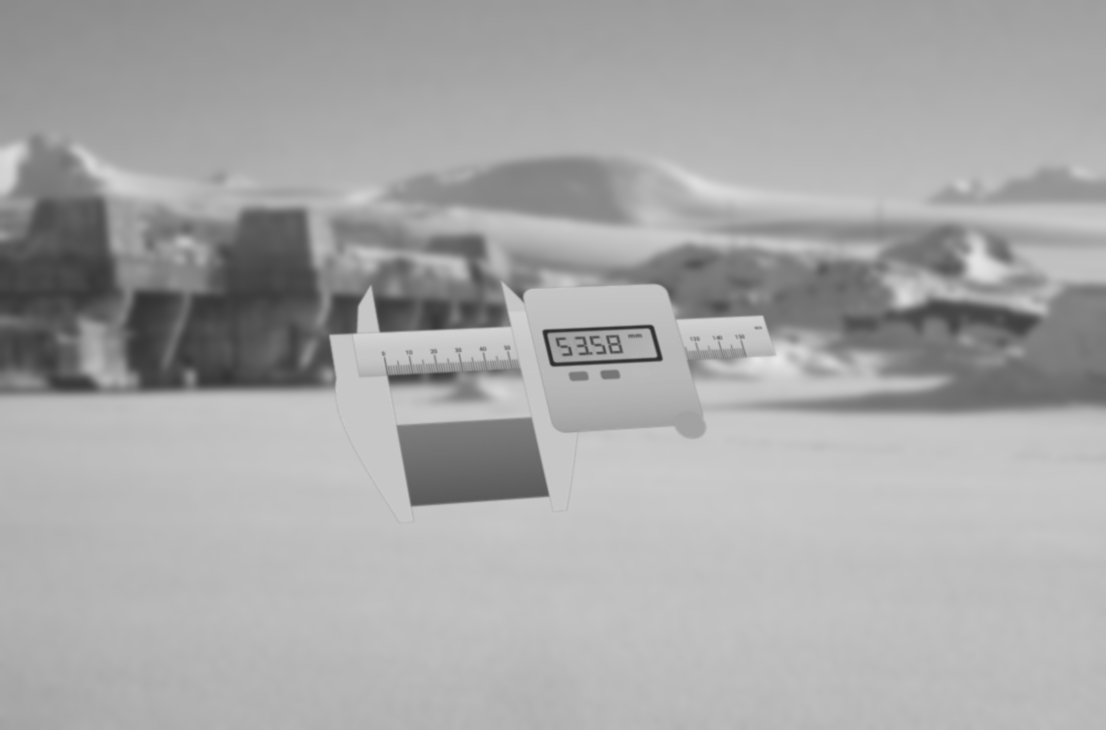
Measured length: 53.58 mm
